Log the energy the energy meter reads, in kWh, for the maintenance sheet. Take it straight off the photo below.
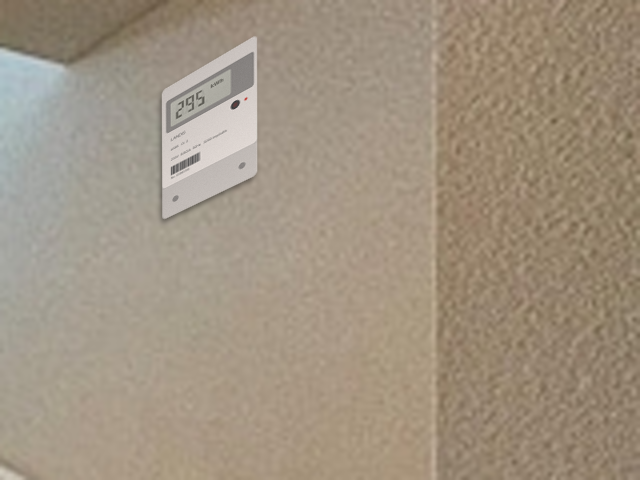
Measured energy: 295 kWh
